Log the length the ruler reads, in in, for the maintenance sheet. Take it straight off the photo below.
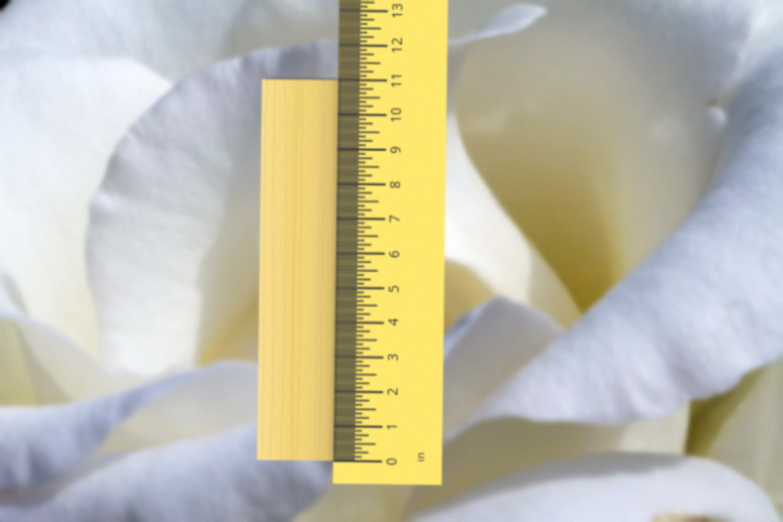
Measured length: 11 in
